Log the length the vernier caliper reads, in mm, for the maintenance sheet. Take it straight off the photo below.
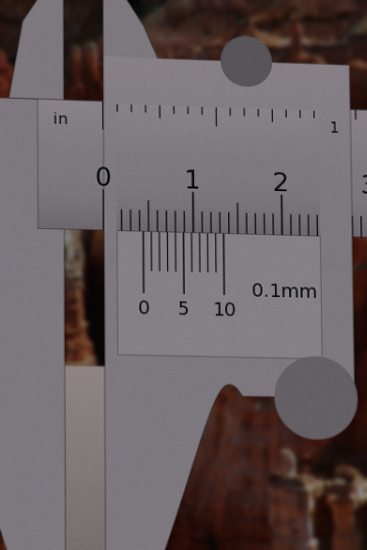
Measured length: 4.4 mm
